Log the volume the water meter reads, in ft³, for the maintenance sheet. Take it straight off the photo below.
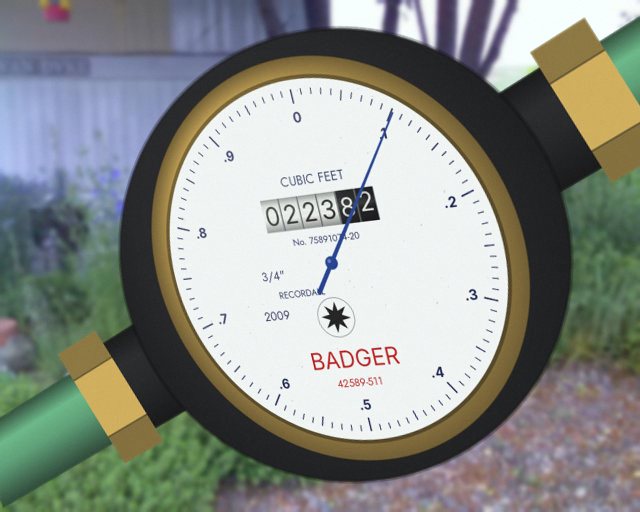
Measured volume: 22382.10 ft³
